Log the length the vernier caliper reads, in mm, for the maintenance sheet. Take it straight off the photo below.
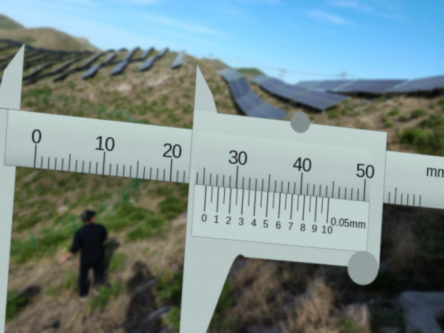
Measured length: 25.4 mm
